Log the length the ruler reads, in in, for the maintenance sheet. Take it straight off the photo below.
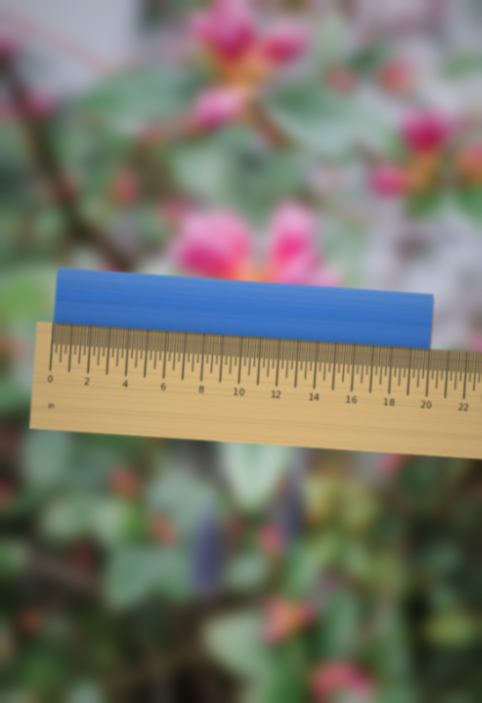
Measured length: 20 in
